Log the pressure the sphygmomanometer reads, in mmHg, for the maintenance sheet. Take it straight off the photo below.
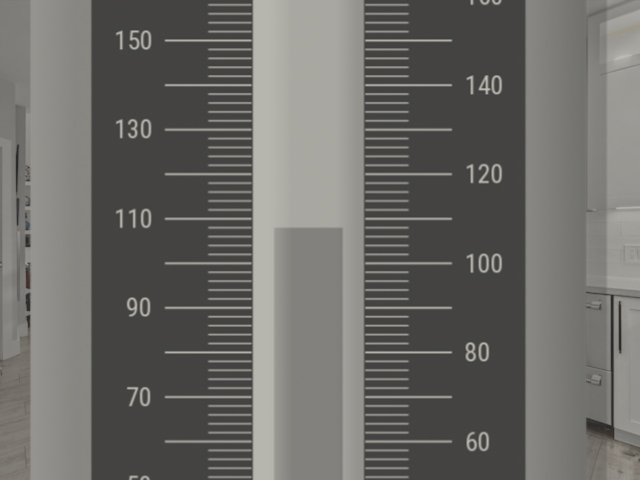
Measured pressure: 108 mmHg
